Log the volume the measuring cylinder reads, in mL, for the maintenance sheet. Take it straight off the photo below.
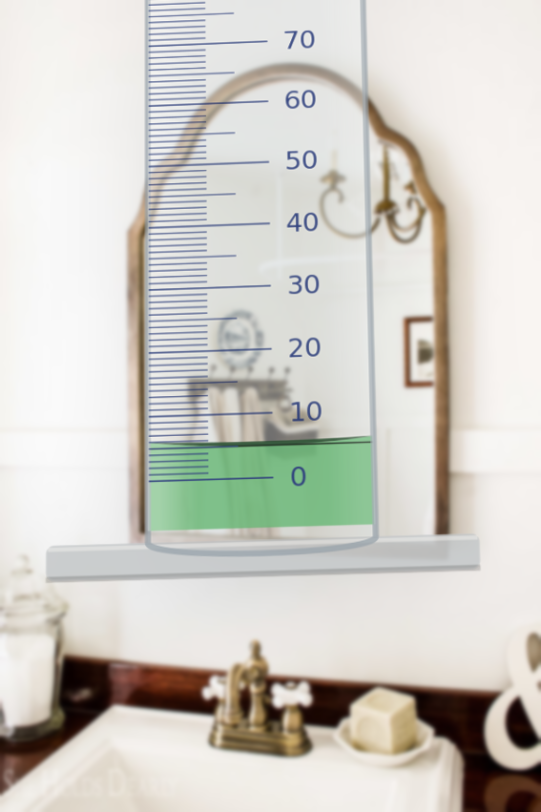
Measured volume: 5 mL
